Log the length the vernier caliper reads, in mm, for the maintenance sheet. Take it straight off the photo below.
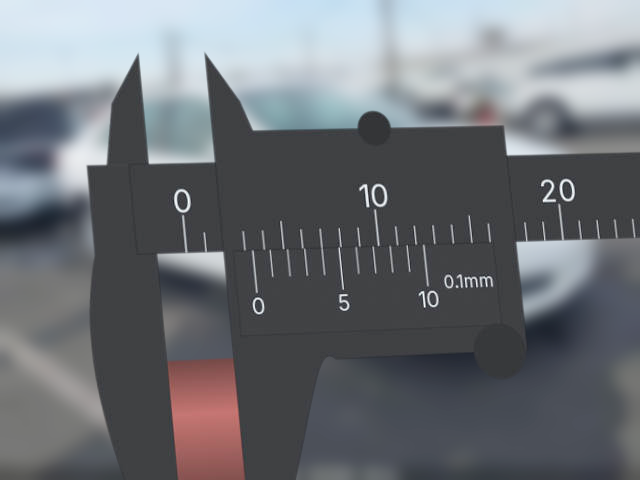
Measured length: 3.4 mm
